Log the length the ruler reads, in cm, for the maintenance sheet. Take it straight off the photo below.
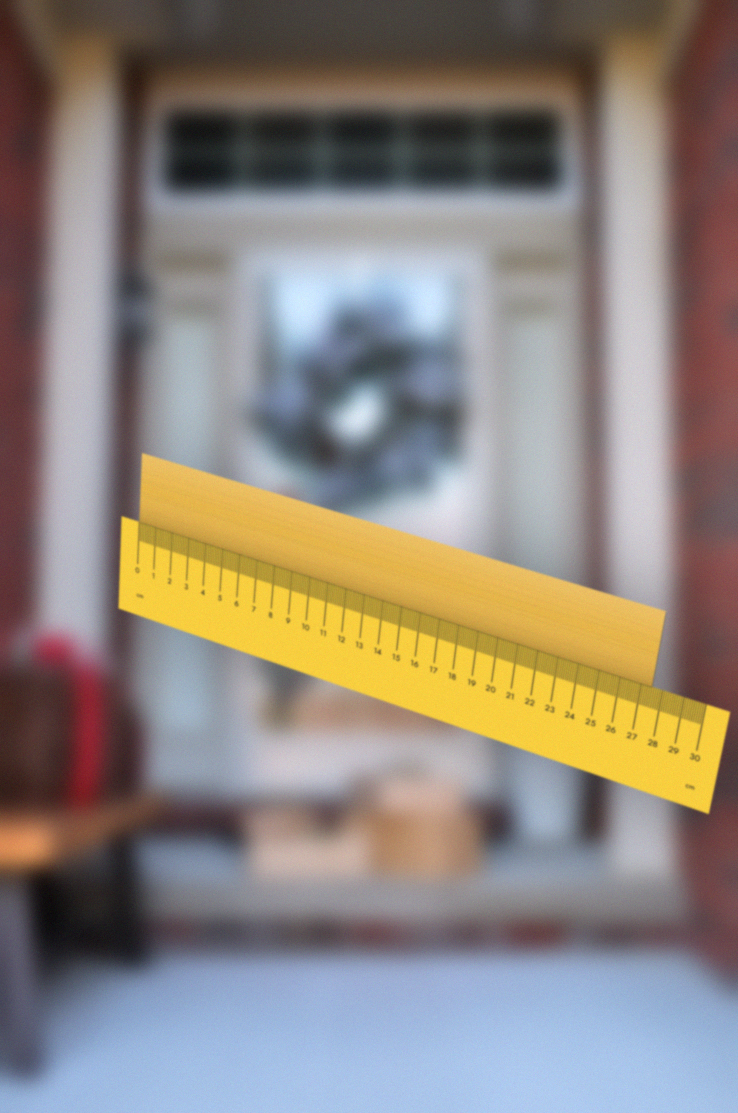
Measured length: 27.5 cm
